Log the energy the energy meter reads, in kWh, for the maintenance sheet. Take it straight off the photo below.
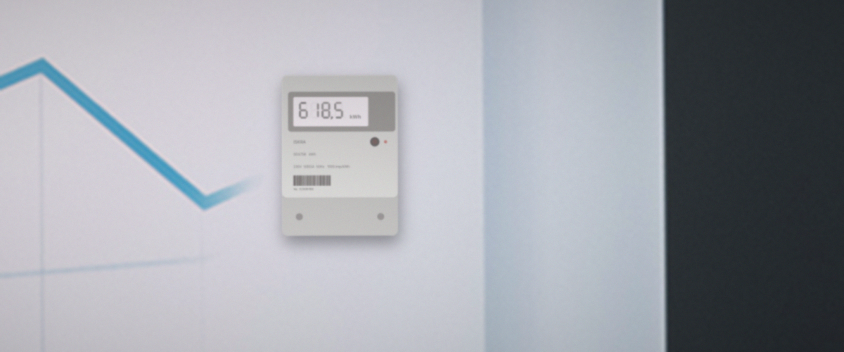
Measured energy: 618.5 kWh
